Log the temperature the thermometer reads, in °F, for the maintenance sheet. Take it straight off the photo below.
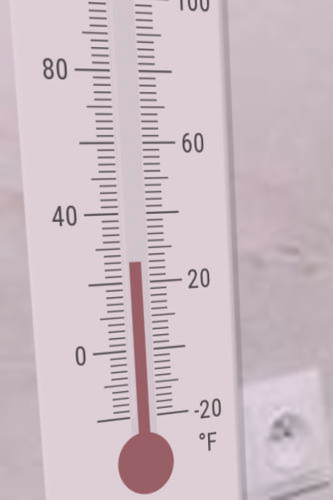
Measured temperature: 26 °F
